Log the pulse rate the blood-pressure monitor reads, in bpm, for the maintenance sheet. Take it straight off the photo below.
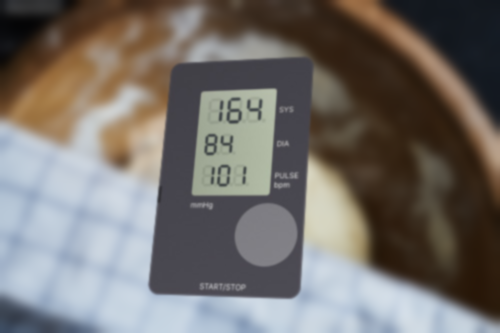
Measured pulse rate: 101 bpm
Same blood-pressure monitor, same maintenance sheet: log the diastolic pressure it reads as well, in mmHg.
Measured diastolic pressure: 84 mmHg
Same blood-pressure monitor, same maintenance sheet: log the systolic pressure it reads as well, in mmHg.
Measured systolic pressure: 164 mmHg
